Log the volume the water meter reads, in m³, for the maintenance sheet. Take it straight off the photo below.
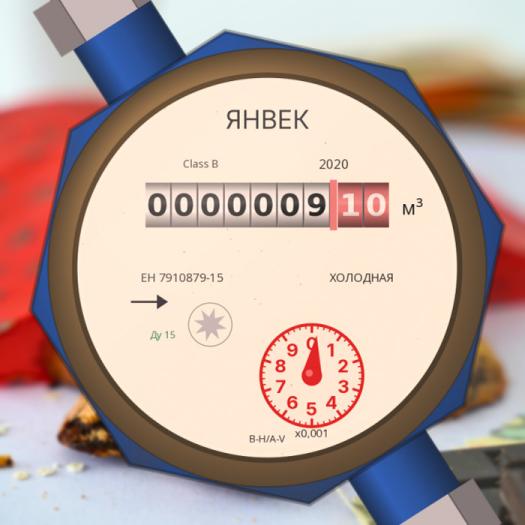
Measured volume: 9.100 m³
